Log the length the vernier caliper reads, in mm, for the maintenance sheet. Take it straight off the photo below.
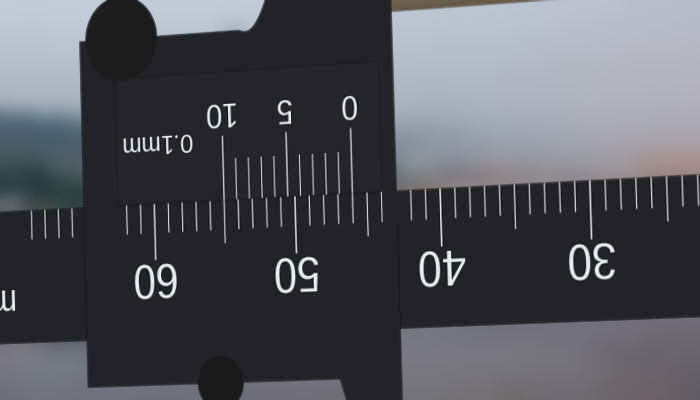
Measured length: 46.0 mm
